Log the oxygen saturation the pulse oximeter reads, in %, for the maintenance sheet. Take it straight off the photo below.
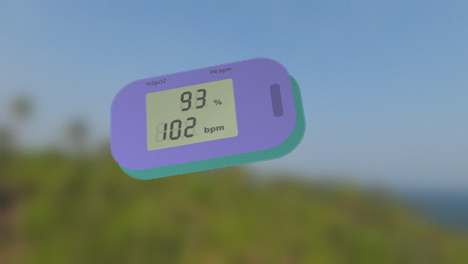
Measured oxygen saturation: 93 %
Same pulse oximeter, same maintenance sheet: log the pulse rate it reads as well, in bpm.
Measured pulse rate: 102 bpm
